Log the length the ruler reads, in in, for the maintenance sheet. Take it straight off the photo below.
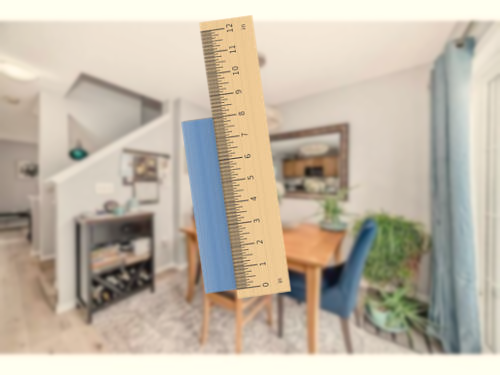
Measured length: 8 in
